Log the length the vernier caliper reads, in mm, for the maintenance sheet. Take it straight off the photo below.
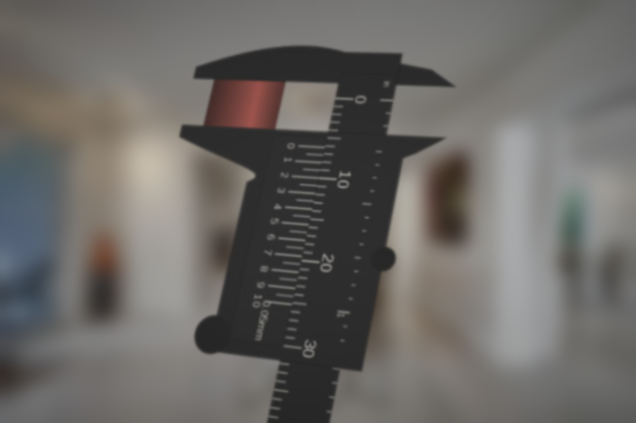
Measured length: 6.2 mm
